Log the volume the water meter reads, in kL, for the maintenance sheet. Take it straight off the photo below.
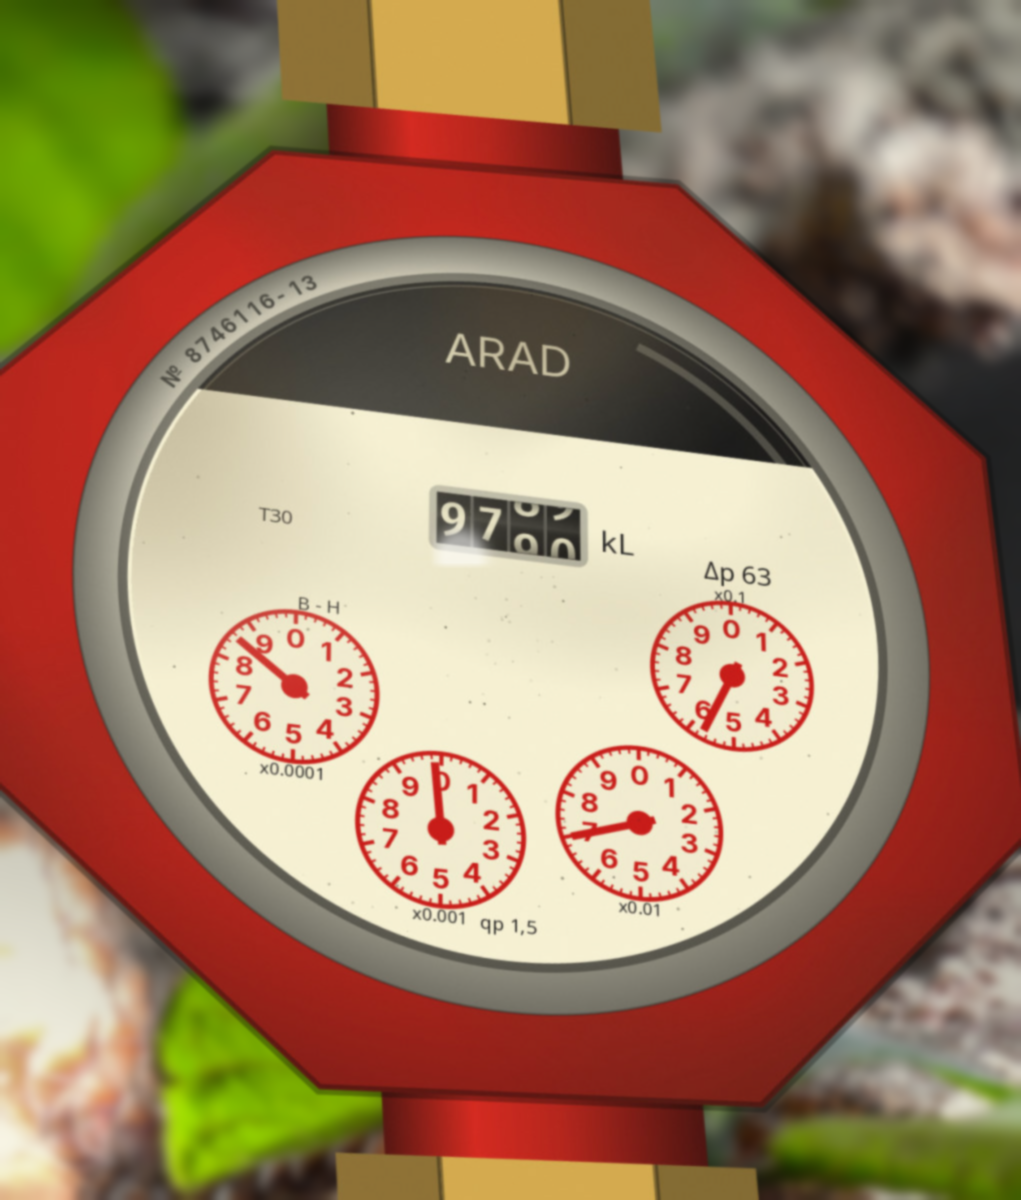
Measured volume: 9789.5698 kL
